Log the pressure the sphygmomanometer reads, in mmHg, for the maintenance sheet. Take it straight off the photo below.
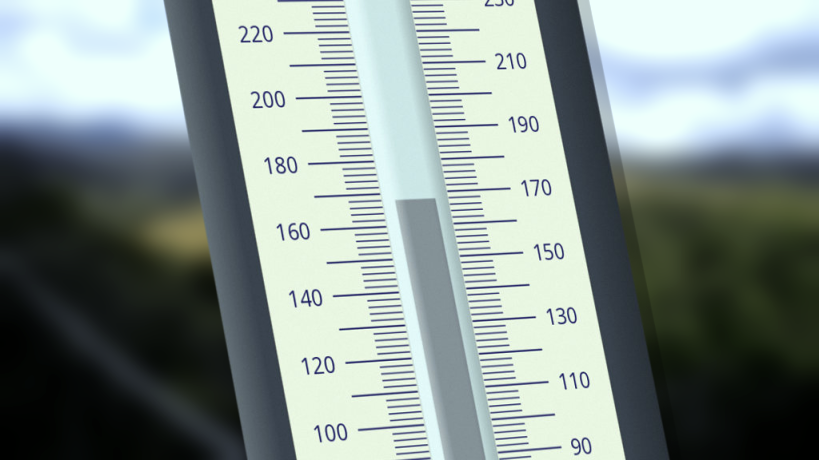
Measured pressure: 168 mmHg
